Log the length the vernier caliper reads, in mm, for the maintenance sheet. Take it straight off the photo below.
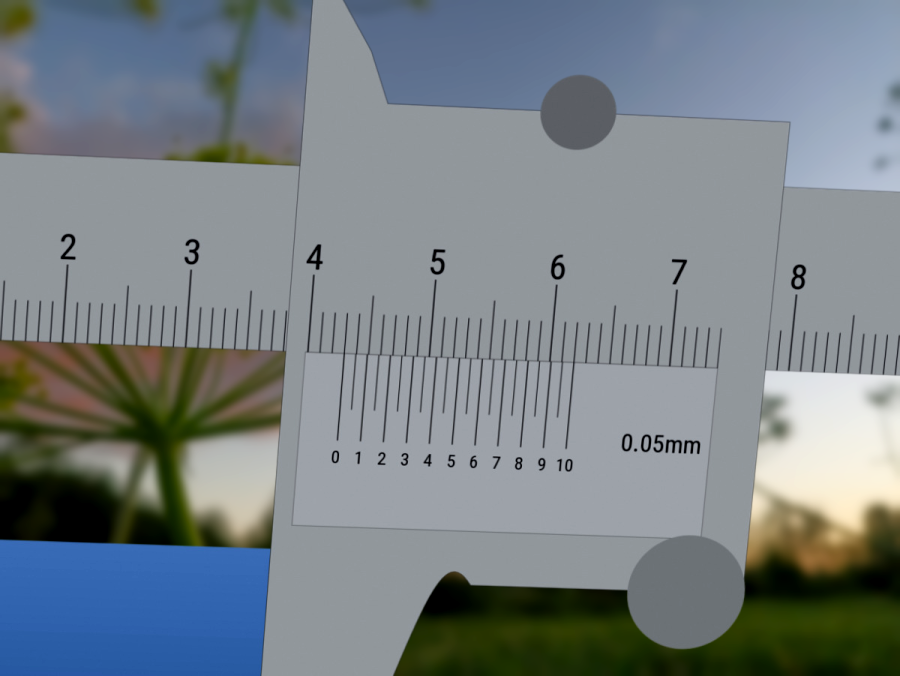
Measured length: 43.0 mm
